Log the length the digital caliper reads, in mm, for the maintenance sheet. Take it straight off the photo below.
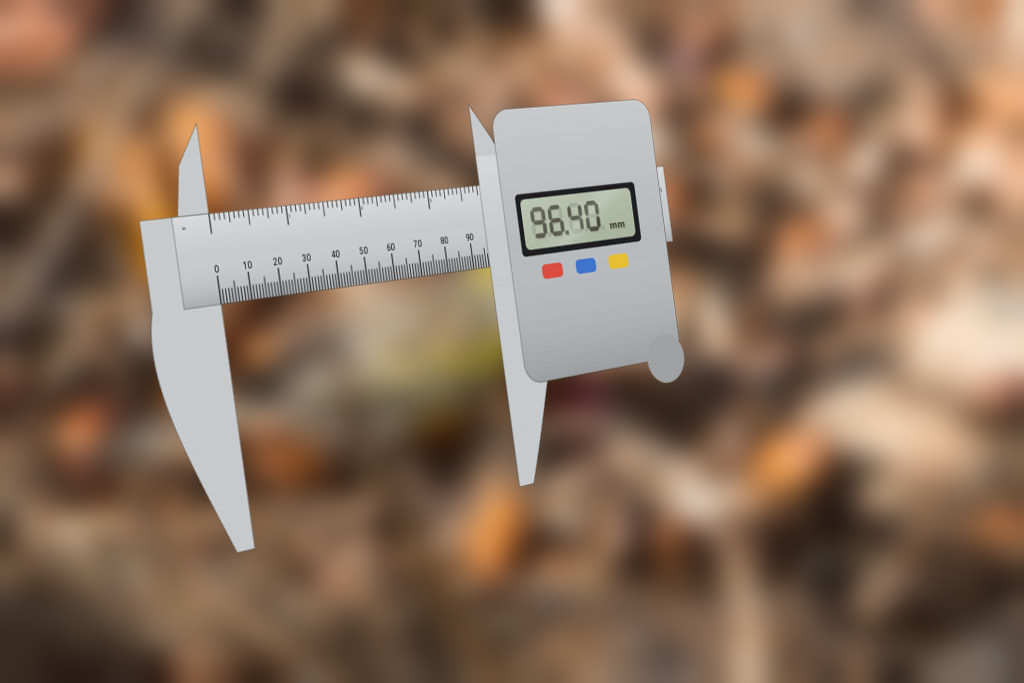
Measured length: 96.40 mm
